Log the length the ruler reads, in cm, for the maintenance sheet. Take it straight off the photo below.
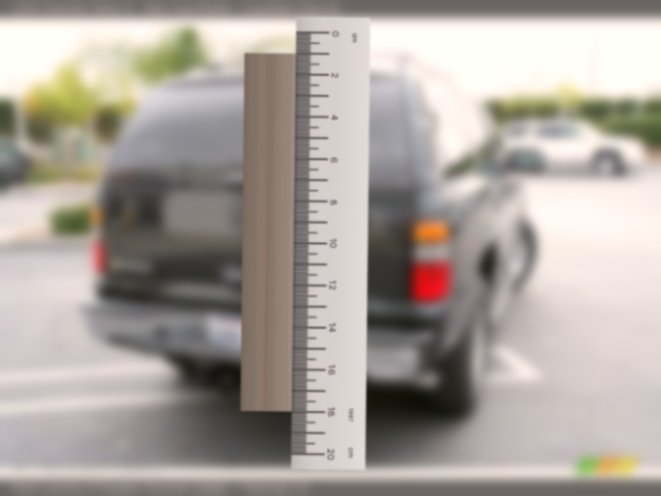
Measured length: 17 cm
